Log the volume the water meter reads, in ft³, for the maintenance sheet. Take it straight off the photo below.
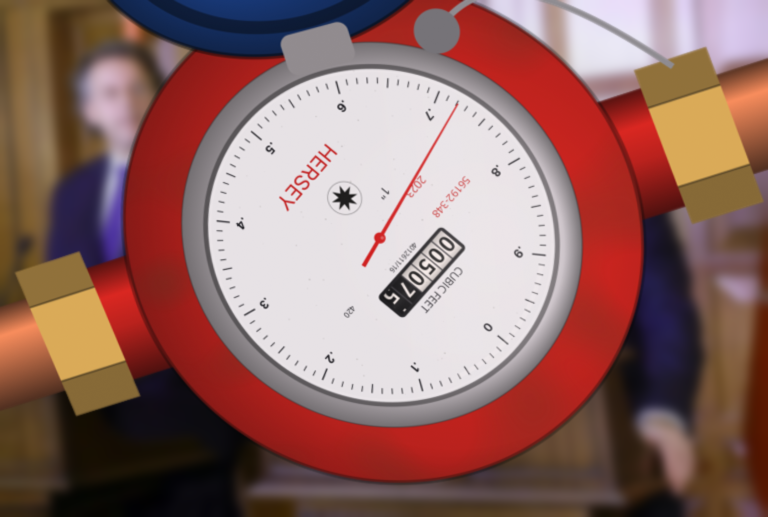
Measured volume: 5074.72 ft³
